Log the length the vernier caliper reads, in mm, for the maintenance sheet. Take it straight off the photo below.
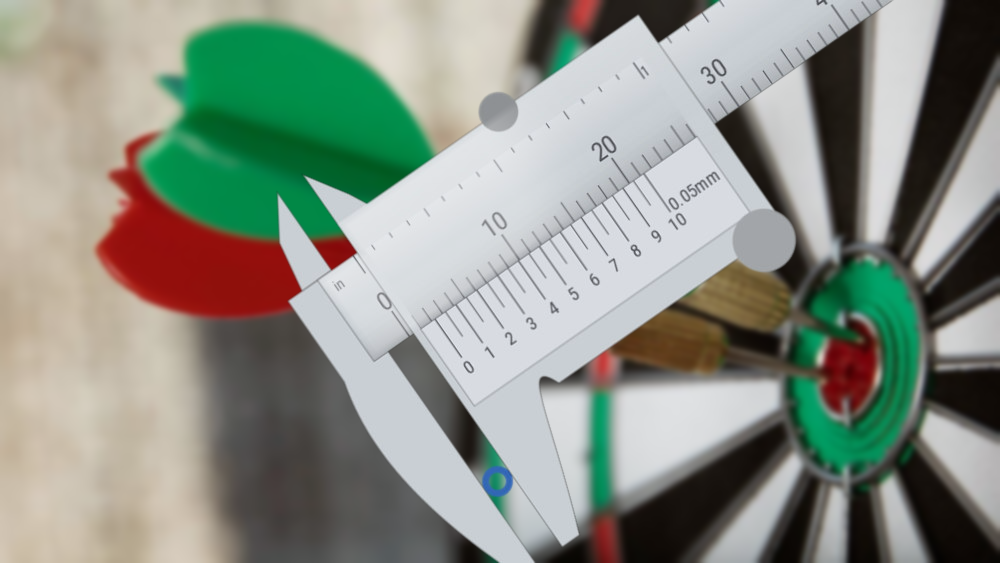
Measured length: 2.3 mm
